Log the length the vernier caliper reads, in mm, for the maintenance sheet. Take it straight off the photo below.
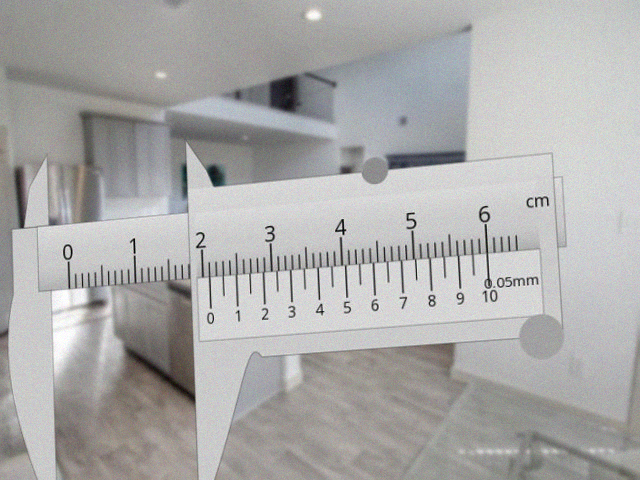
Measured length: 21.0 mm
